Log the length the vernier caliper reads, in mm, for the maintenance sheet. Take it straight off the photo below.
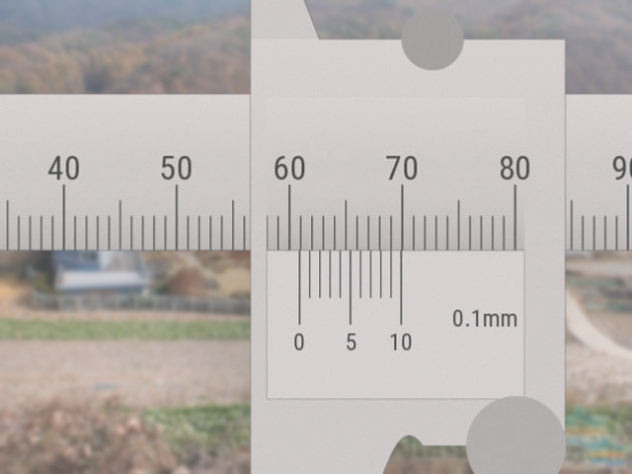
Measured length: 60.9 mm
